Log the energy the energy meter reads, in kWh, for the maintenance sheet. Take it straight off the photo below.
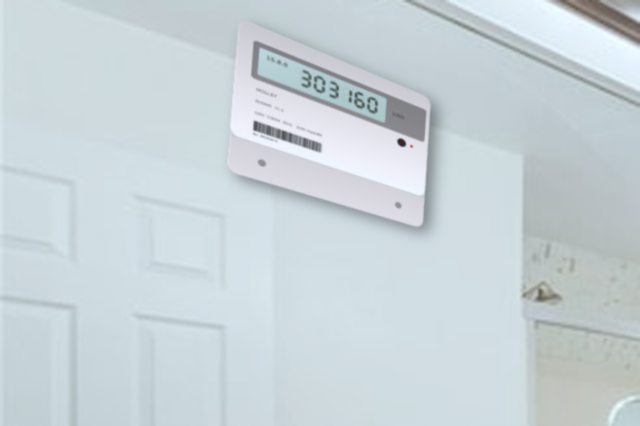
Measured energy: 303160 kWh
